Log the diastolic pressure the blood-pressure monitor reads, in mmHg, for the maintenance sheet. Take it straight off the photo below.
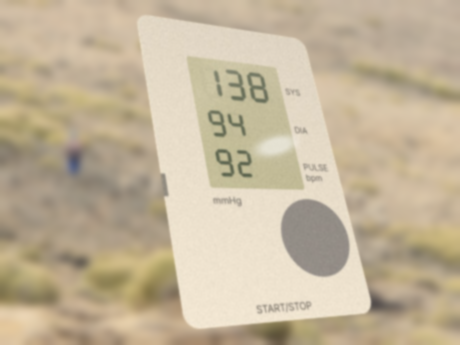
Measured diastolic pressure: 94 mmHg
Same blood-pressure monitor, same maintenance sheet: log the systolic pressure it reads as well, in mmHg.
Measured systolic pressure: 138 mmHg
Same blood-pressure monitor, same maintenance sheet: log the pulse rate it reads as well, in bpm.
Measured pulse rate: 92 bpm
